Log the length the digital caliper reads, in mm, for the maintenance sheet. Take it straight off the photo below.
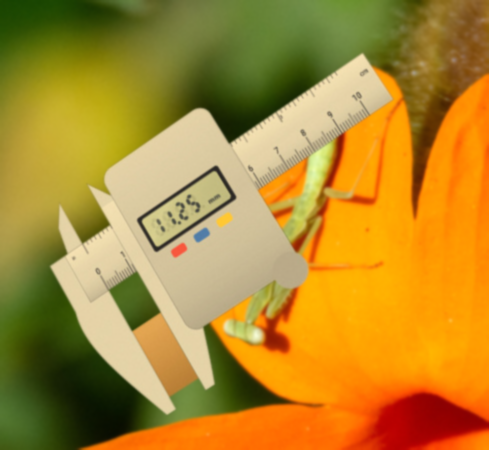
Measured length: 11.25 mm
